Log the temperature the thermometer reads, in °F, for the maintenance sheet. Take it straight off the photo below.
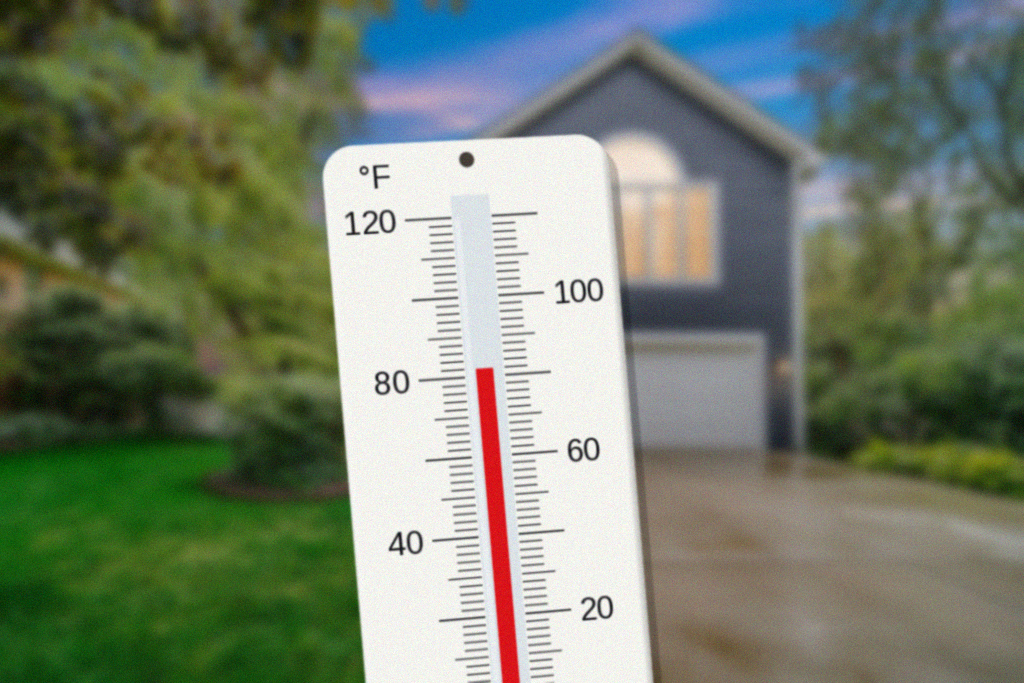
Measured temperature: 82 °F
